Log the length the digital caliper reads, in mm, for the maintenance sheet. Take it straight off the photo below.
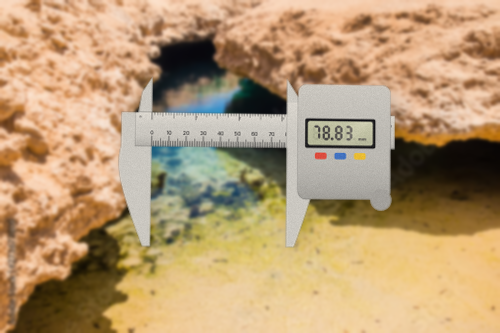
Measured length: 78.83 mm
